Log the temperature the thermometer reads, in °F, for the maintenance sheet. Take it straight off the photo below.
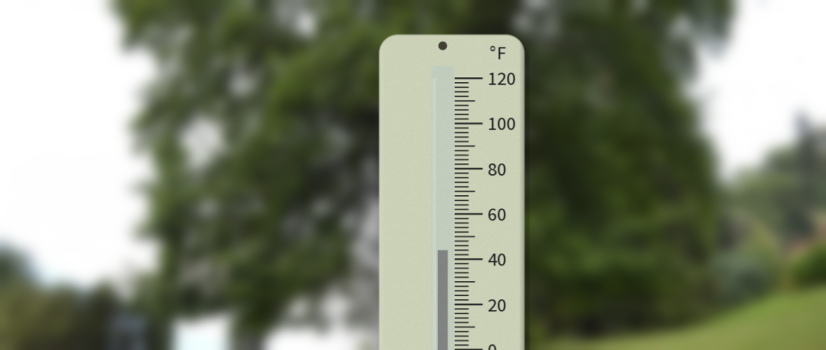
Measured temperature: 44 °F
